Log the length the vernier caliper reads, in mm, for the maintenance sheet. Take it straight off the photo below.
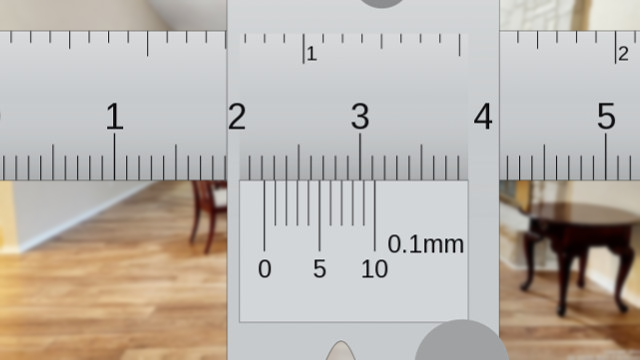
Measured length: 22.2 mm
